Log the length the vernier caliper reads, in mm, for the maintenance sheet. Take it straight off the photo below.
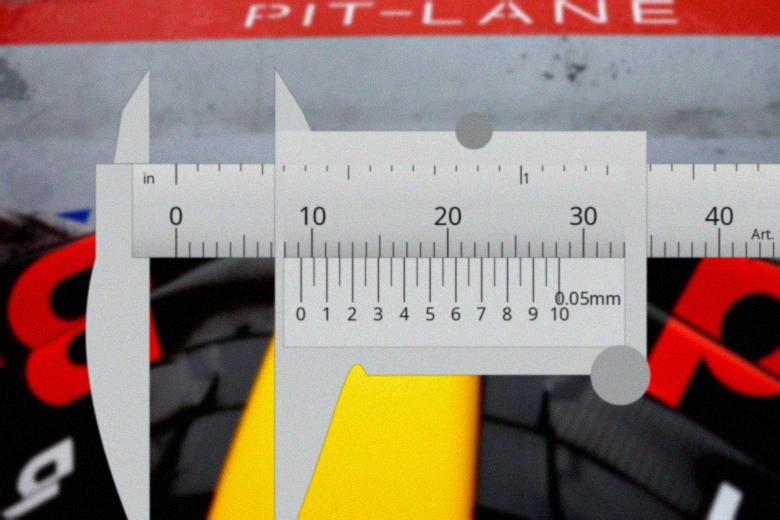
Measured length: 9.2 mm
